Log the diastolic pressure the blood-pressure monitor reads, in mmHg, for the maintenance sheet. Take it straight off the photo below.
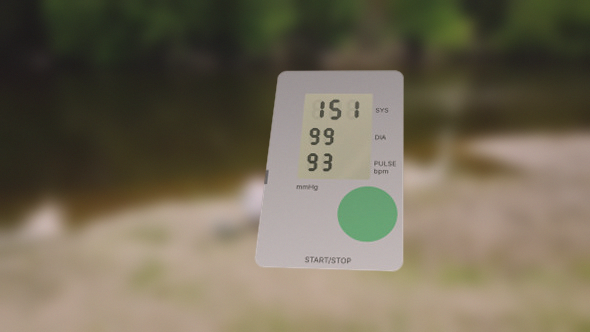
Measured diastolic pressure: 99 mmHg
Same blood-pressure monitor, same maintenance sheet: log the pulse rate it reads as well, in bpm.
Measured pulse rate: 93 bpm
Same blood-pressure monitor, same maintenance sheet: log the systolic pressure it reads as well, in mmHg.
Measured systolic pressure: 151 mmHg
